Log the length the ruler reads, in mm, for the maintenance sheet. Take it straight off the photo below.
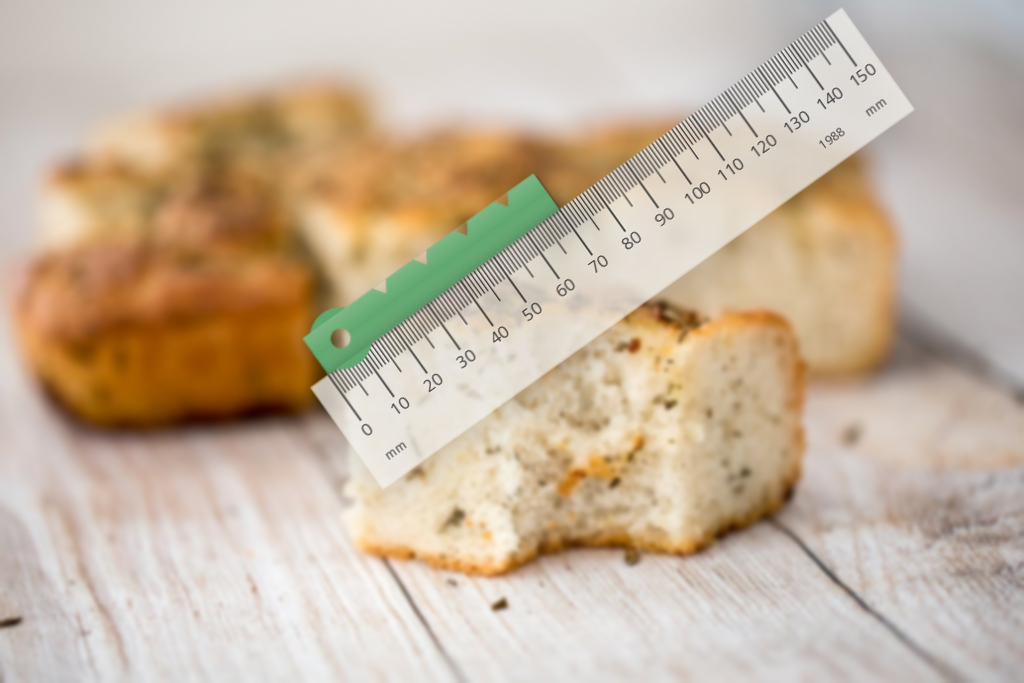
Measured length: 70 mm
